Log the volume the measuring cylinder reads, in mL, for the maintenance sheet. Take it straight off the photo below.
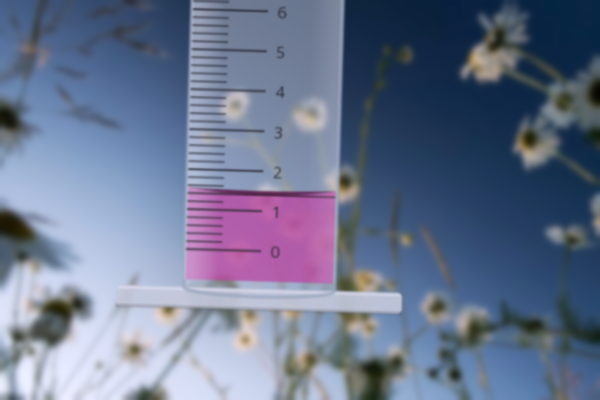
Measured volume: 1.4 mL
